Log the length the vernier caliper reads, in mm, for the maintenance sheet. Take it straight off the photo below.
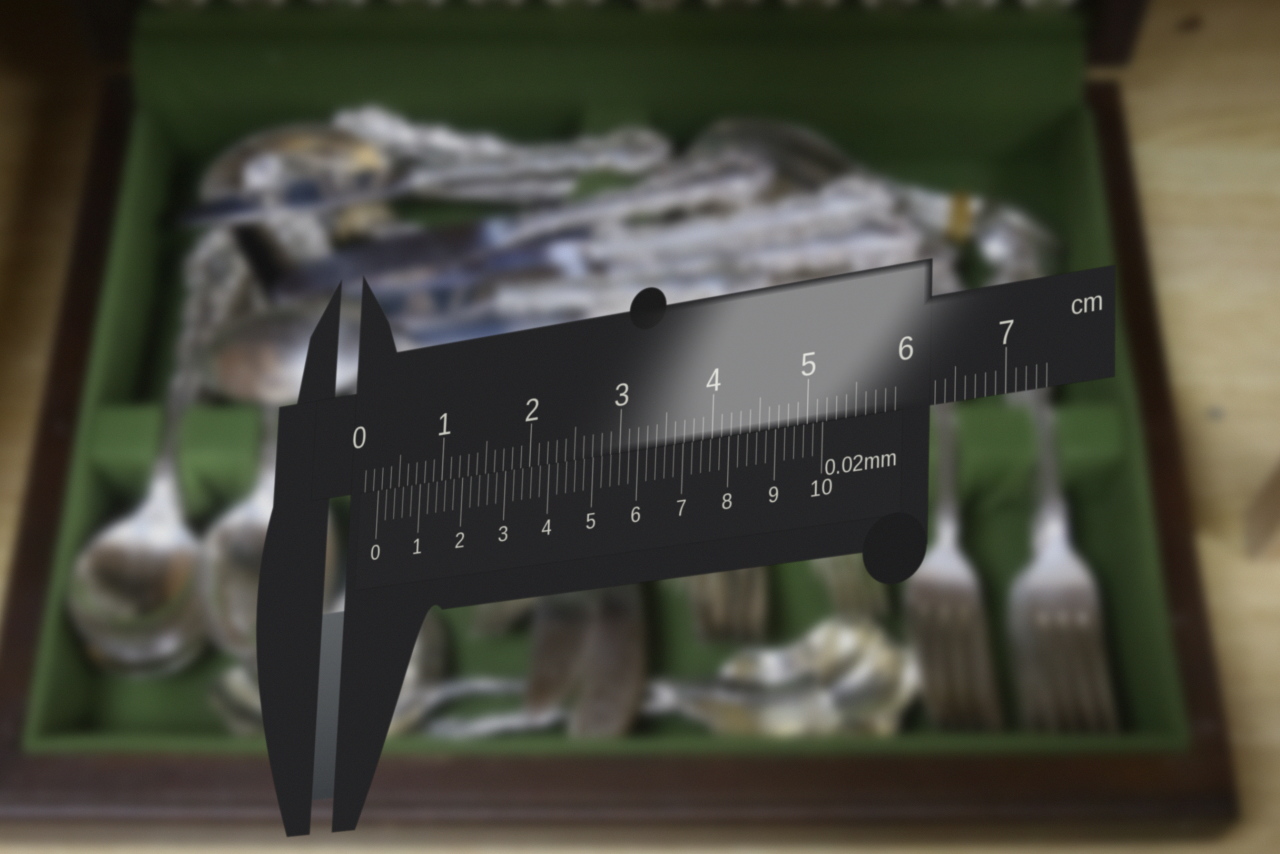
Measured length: 2.6 mm
